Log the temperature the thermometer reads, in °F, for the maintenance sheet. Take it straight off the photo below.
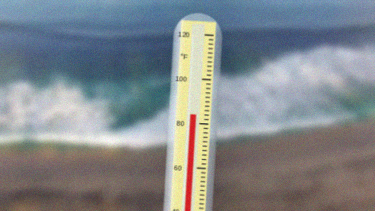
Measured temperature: 84 °F
